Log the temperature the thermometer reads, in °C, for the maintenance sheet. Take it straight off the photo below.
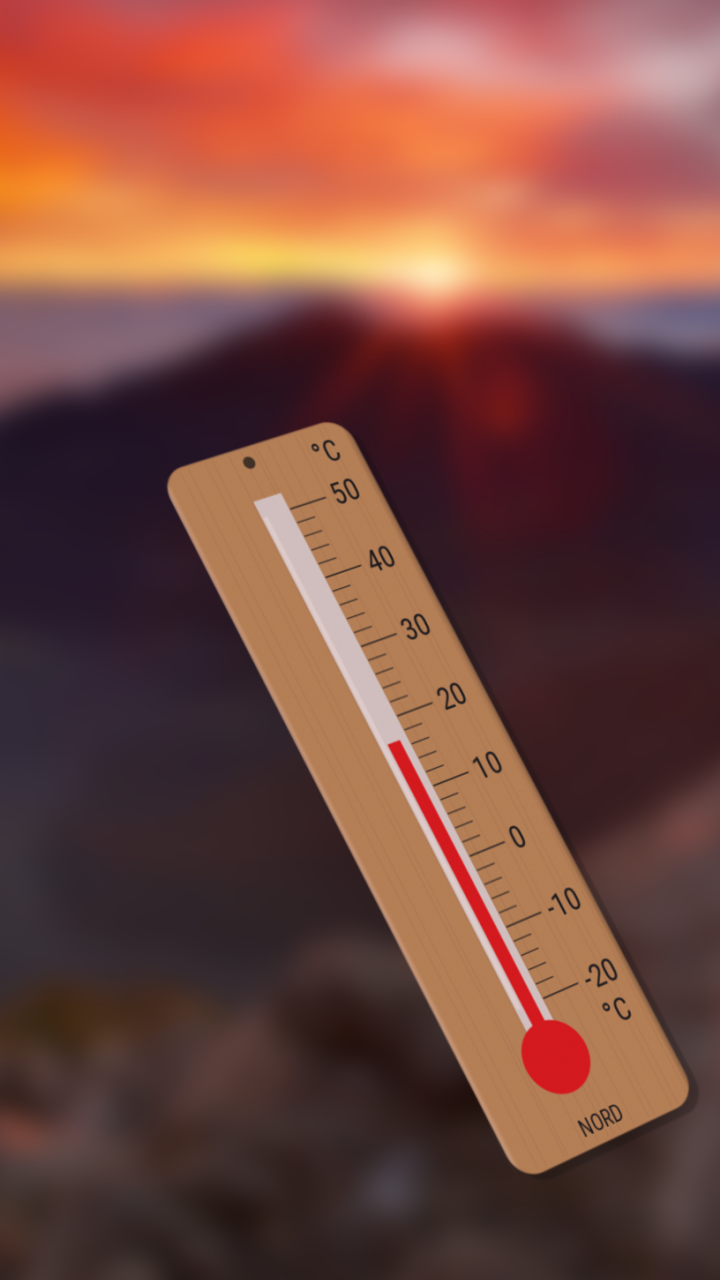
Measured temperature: 17 °C
